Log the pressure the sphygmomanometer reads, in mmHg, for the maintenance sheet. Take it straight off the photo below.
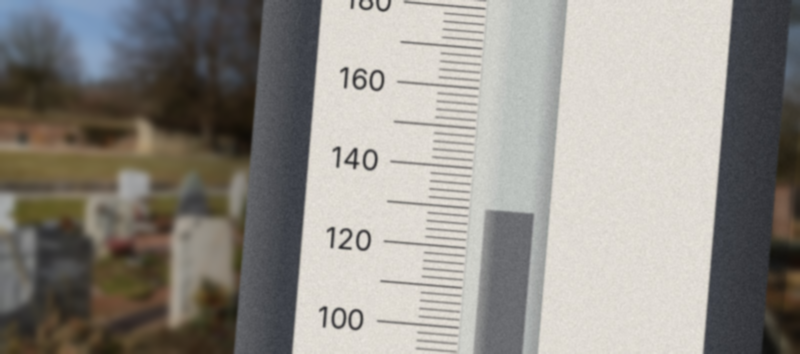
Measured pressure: 130 mmHg
